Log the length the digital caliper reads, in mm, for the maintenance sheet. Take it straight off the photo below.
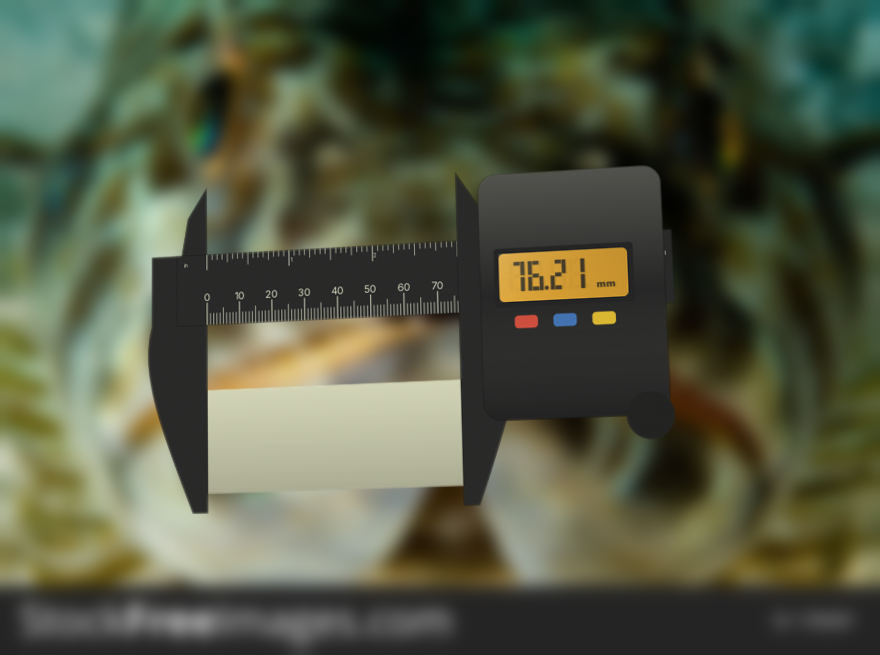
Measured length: 76.21 mm
